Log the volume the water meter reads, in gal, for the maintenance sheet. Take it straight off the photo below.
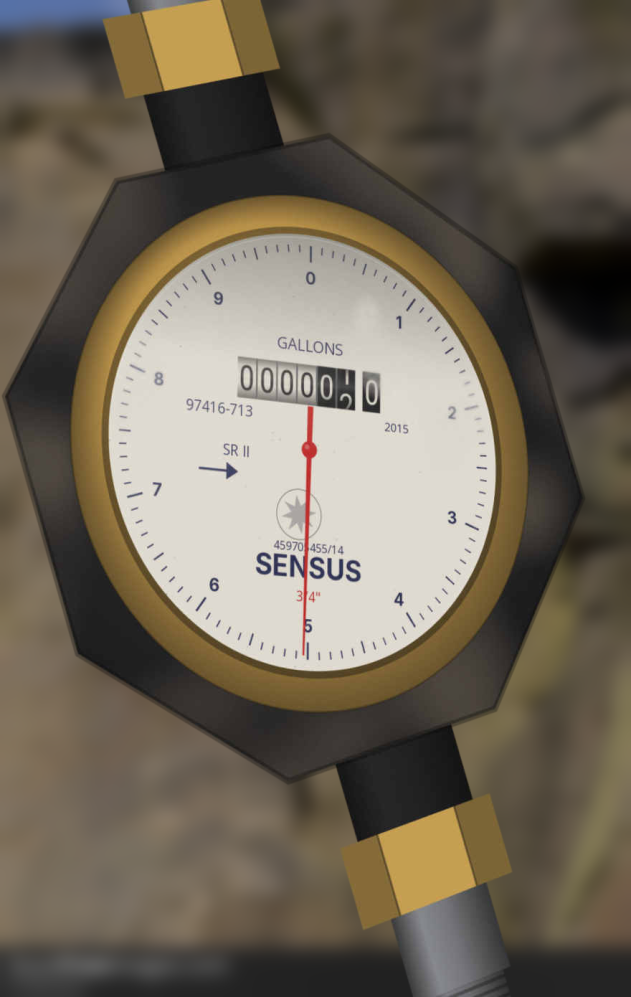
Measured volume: 15.0 gal
